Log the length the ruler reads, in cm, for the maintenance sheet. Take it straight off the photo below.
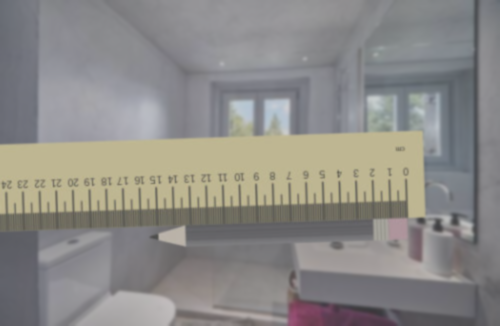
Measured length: 15.5 cm
